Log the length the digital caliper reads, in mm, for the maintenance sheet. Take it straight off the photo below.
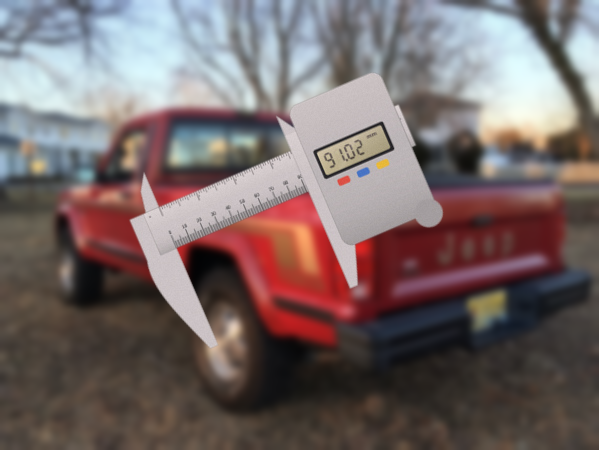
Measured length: 91.02 mm
